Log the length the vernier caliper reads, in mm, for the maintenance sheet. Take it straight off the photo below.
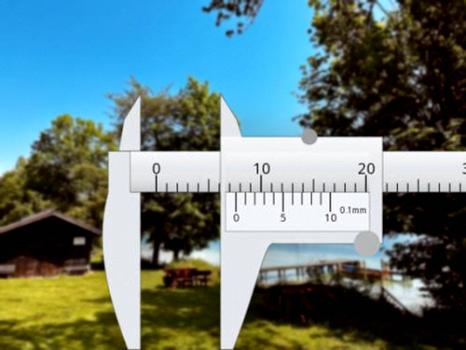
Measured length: 7.6 mm
